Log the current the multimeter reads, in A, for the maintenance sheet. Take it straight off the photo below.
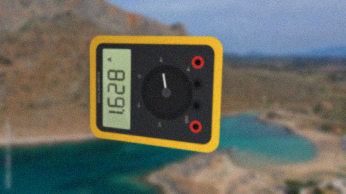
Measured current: 1.628 A
